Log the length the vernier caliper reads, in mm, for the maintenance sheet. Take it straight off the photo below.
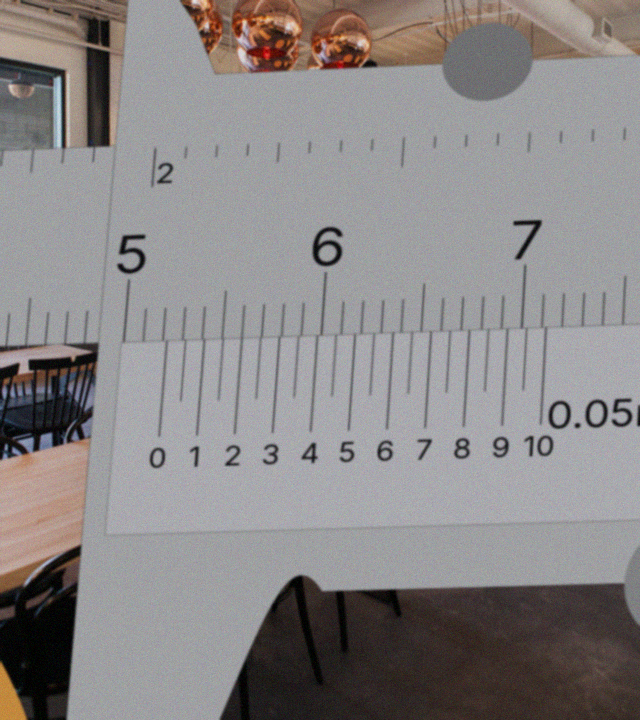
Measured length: 52.2 mm
